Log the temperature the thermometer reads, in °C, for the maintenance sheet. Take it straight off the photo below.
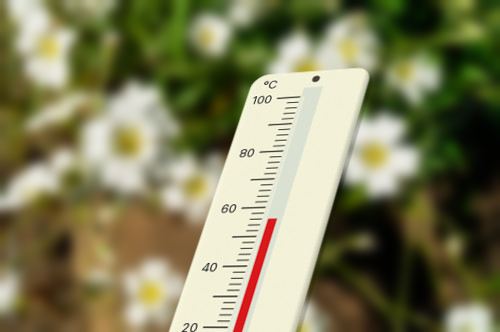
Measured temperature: 56 °C
